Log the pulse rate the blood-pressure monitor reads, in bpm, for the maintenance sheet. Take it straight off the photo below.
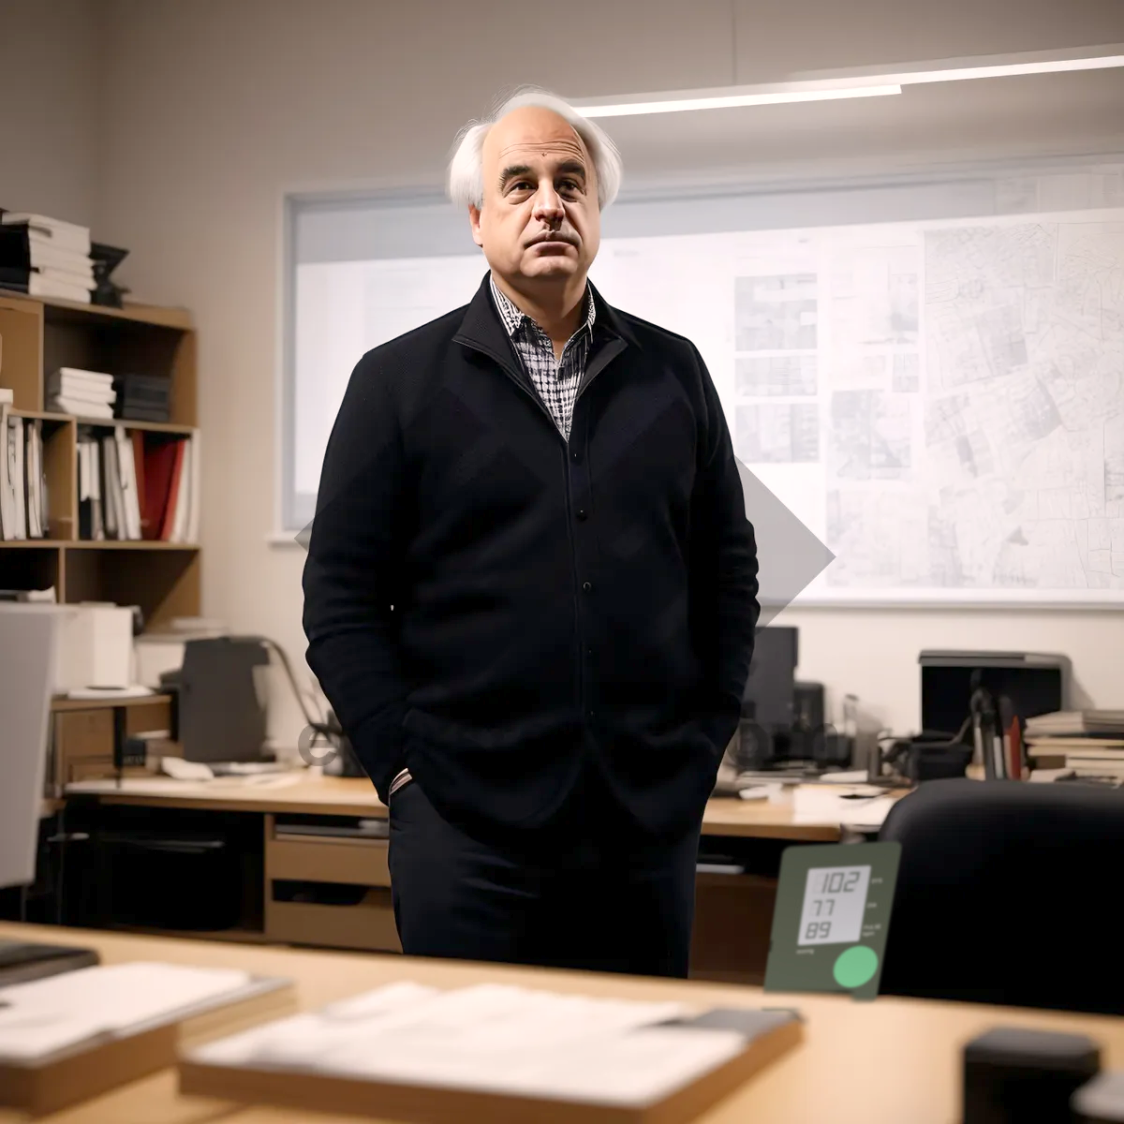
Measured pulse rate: 89 bpm
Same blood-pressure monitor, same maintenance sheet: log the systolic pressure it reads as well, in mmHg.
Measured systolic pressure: 102 mmHg
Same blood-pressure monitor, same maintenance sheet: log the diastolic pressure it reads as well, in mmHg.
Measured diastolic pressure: 77 mmHg
